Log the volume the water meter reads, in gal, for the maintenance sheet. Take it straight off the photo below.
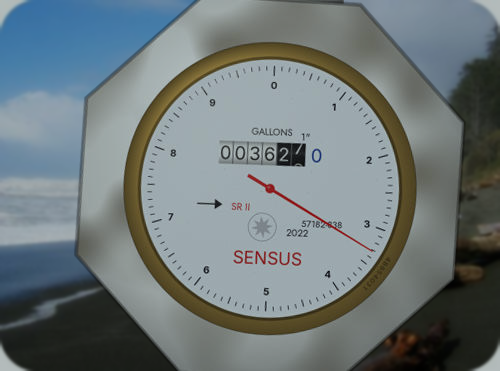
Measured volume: 36273.3 gal
